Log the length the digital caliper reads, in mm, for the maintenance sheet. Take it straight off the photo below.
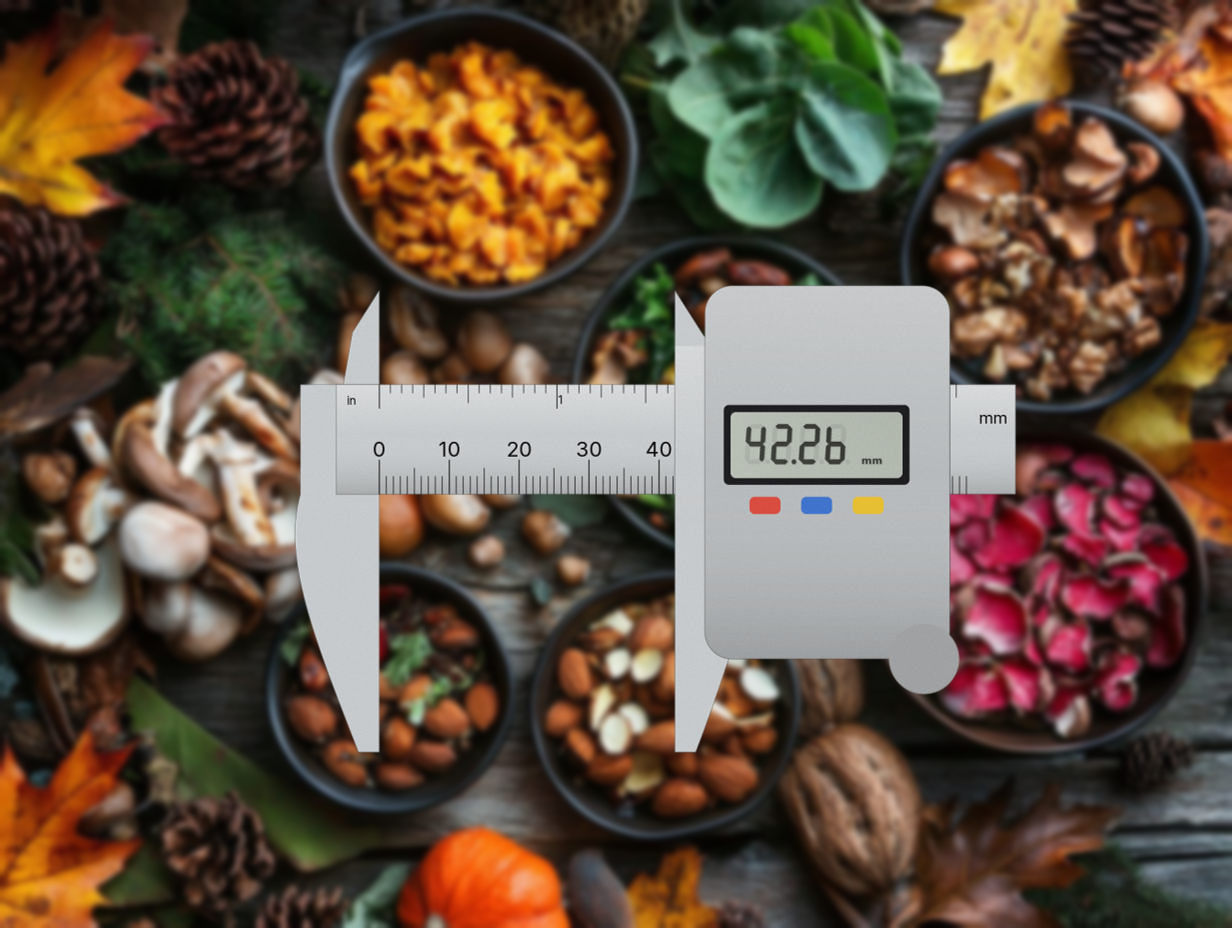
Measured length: 42.26 mm
